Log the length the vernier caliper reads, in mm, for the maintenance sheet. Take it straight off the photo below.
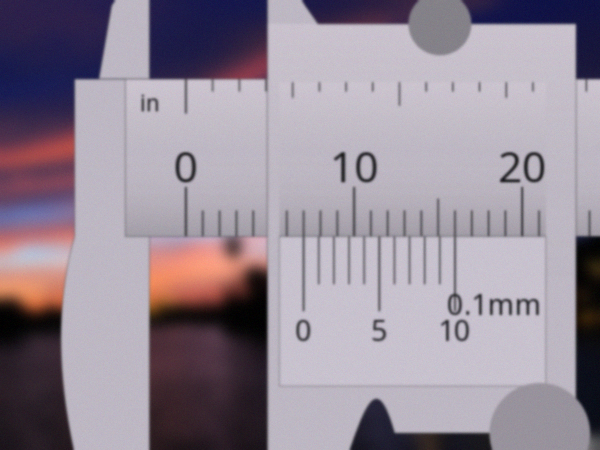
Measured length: 7.0 mm
